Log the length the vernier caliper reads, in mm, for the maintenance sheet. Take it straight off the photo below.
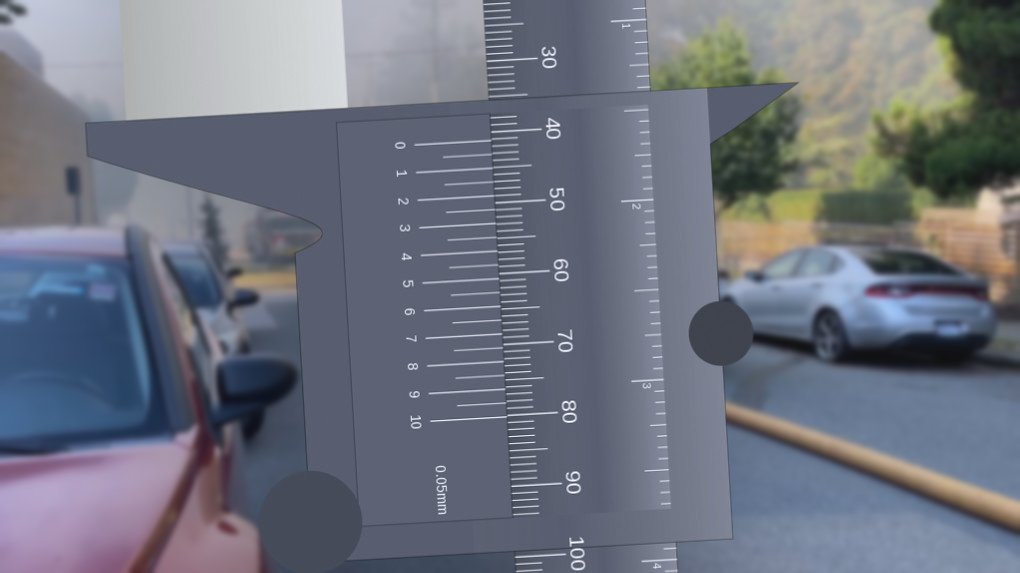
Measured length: 41.2 mm
